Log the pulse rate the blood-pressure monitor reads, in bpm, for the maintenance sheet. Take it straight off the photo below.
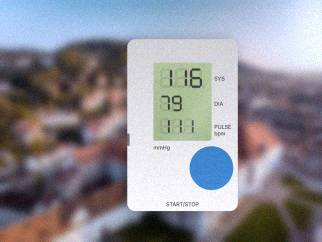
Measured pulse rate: 111 bpm
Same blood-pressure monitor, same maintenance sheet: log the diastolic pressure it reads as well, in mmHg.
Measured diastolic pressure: 79 mmHg
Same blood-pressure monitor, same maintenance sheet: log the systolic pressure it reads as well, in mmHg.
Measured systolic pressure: 116 mmHg
